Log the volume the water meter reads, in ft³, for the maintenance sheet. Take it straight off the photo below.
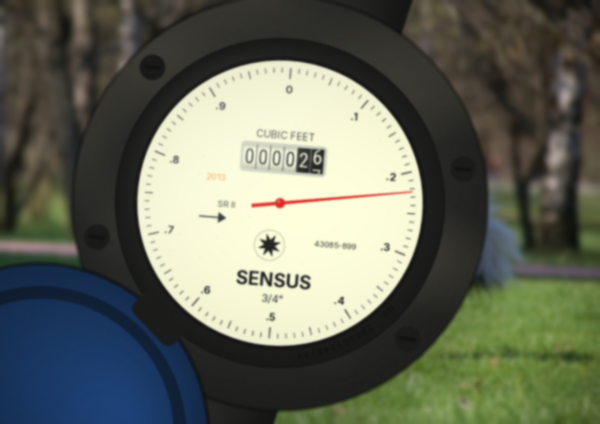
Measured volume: 26.22 ft³
